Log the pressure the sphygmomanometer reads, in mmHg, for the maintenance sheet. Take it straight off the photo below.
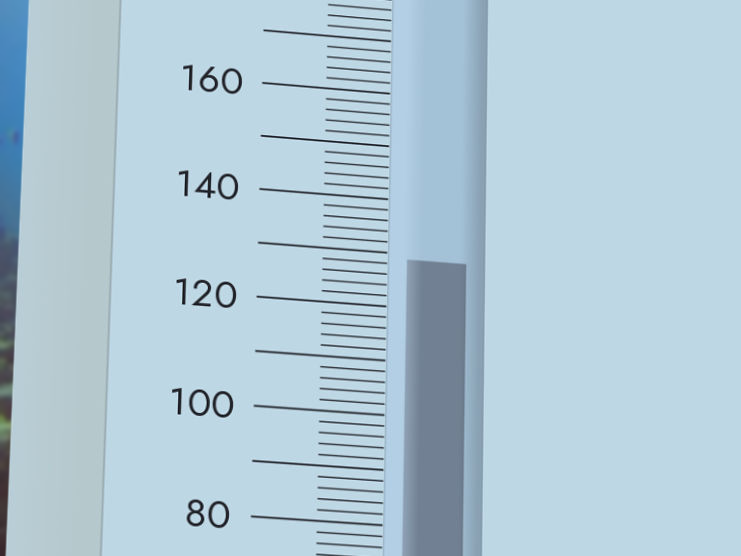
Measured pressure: 129 mmHg
